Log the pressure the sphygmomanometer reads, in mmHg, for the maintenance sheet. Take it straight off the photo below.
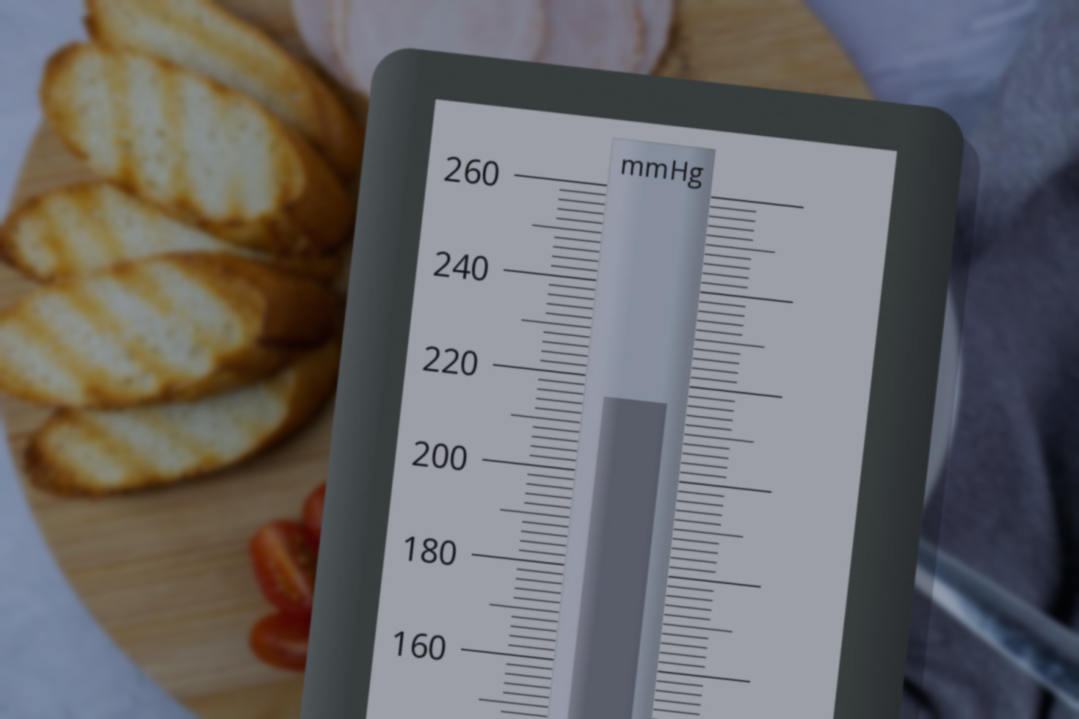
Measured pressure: 216 mmHg
